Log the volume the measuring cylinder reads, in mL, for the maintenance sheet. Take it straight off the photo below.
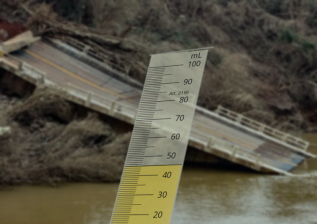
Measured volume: 45 mL
